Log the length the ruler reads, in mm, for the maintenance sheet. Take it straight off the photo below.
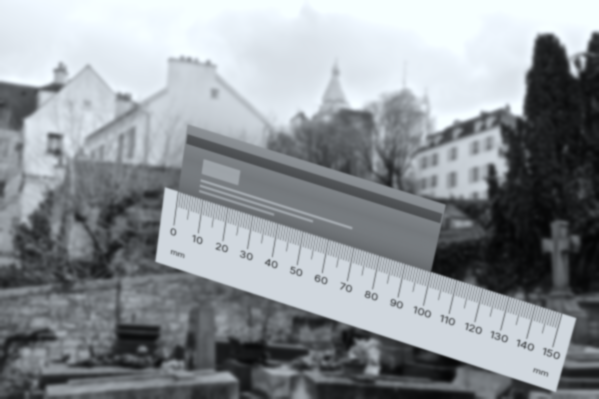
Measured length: 100 mm
